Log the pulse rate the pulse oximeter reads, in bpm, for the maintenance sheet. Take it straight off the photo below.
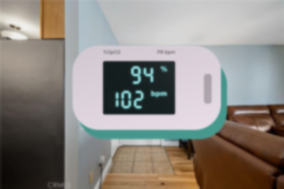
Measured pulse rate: 102 bpm
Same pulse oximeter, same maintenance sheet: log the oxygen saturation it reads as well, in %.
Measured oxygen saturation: 94 %
